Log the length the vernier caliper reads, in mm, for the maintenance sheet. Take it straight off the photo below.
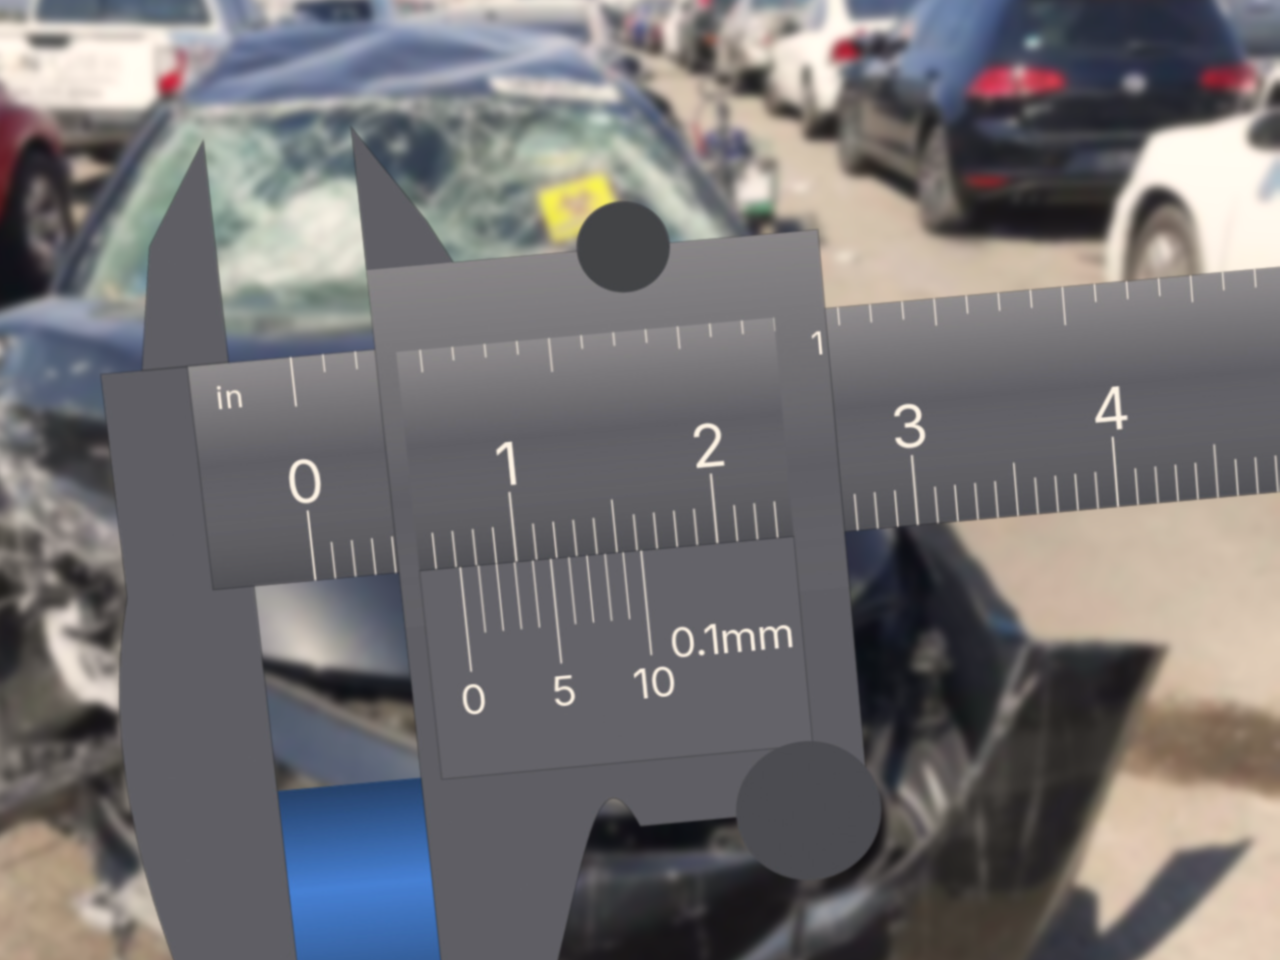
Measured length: 7.2 mm
